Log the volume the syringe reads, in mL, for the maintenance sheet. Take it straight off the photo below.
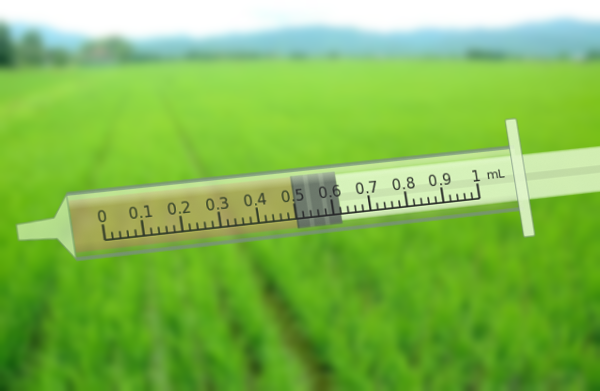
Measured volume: 0.5 mL
